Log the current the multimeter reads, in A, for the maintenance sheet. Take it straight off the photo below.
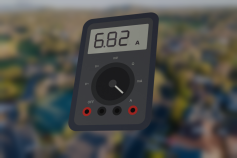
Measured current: 6.82 A
